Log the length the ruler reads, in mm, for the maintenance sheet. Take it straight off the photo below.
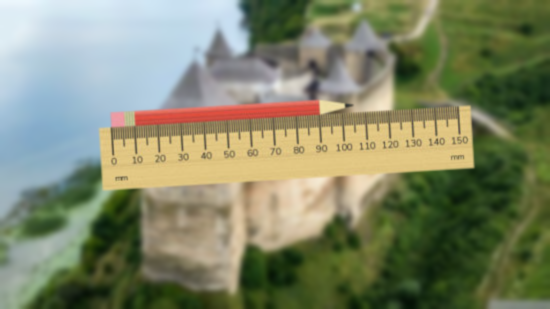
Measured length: 105 mm
